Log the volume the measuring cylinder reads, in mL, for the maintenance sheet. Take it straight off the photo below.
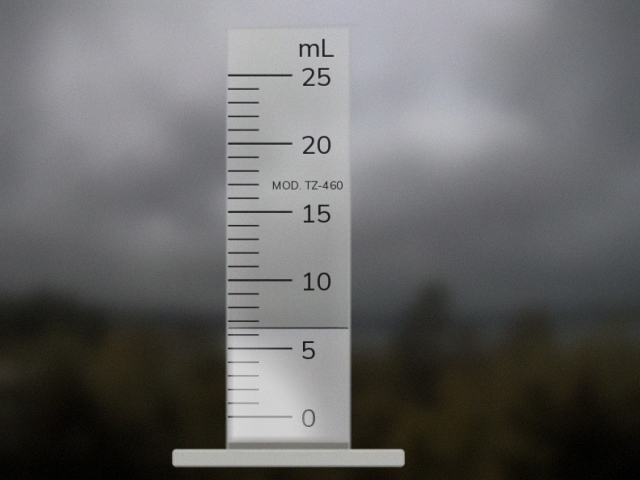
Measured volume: 6.5 mL
